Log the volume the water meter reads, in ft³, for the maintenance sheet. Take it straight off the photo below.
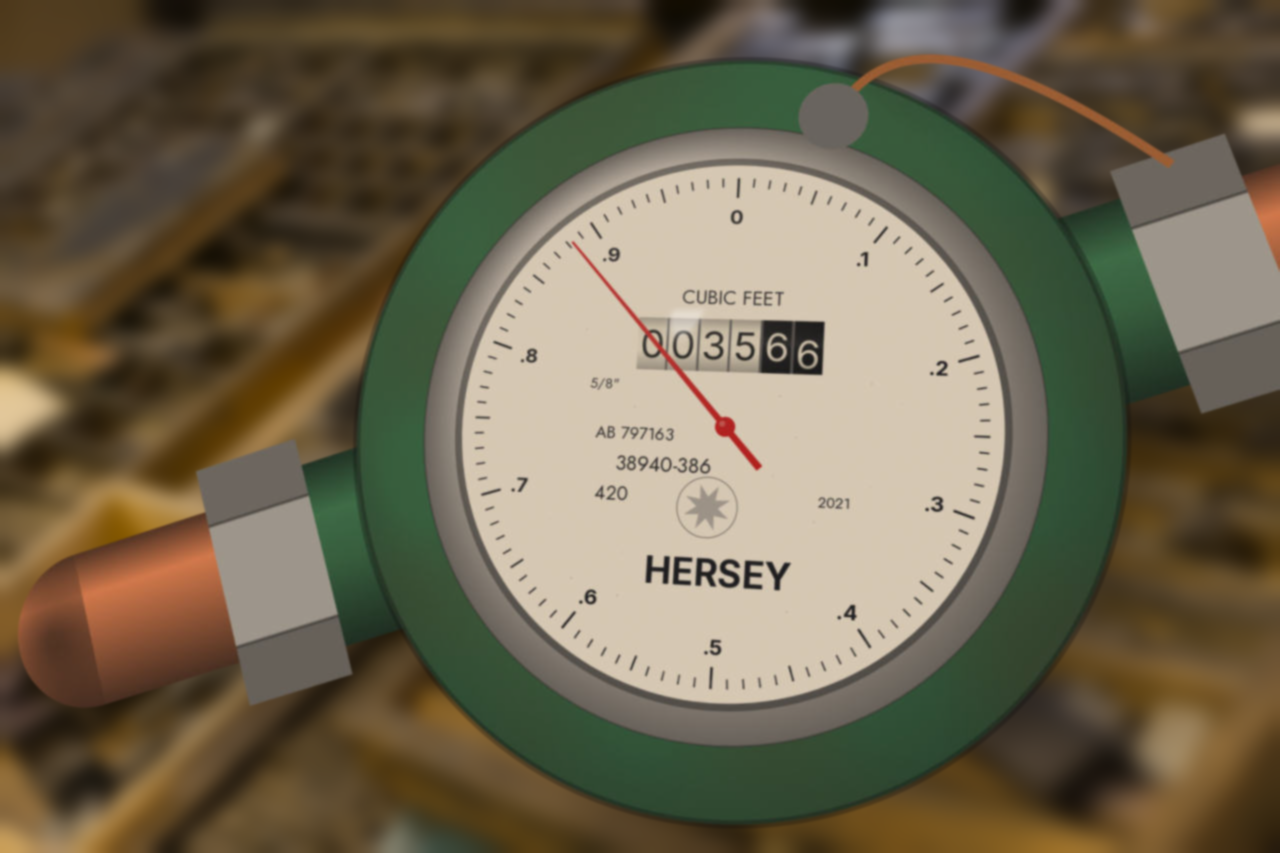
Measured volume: 3565.88 ft³
